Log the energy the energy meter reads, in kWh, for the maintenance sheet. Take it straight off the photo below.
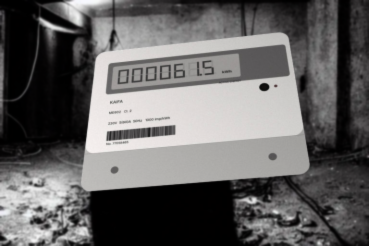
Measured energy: 61.5 kWh
